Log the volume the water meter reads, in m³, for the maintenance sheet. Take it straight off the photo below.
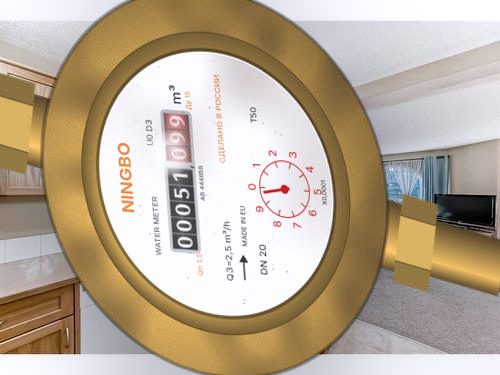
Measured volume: 51.0989 m³
